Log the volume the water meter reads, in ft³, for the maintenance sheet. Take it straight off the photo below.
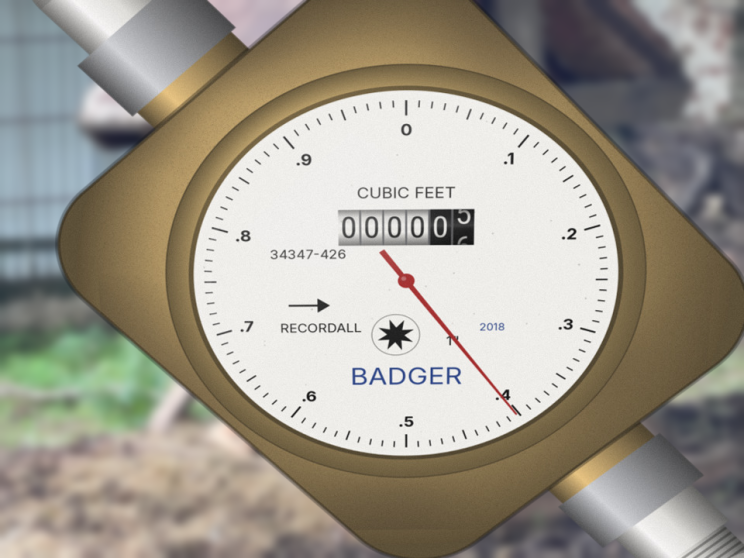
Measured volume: 5.40 ft³
